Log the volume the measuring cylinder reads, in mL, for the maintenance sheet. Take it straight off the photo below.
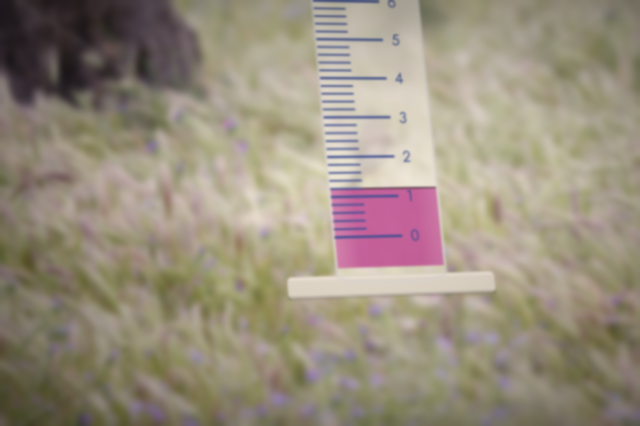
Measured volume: 1.2 mL
